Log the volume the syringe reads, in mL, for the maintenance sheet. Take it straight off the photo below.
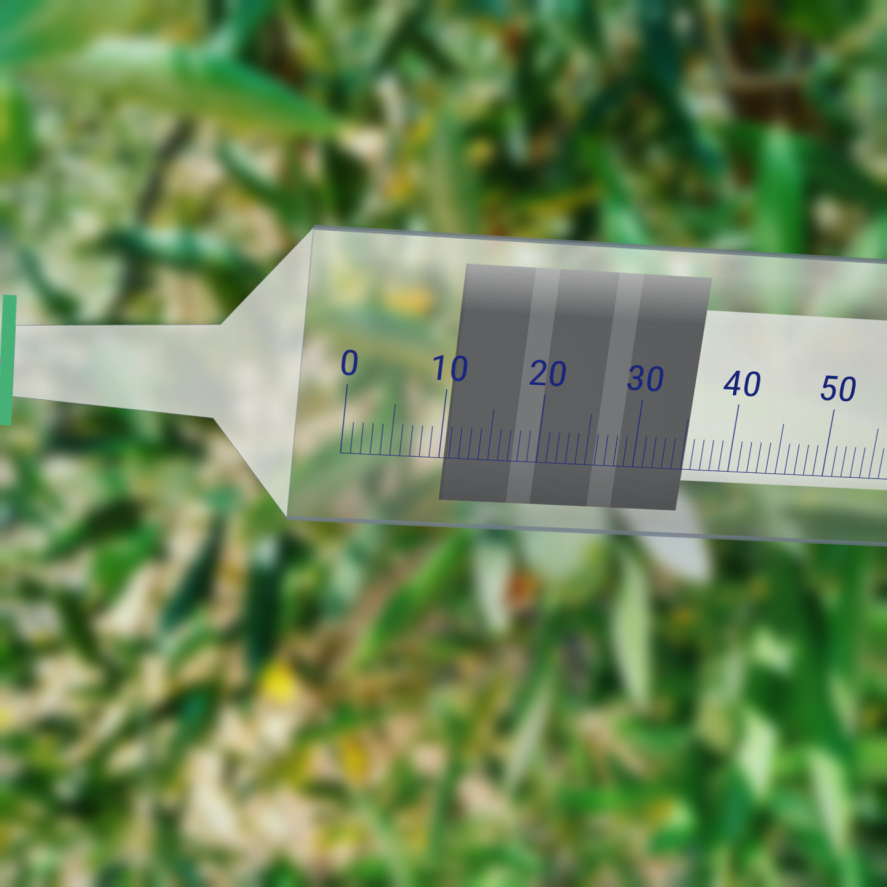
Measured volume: 10.5 mL
